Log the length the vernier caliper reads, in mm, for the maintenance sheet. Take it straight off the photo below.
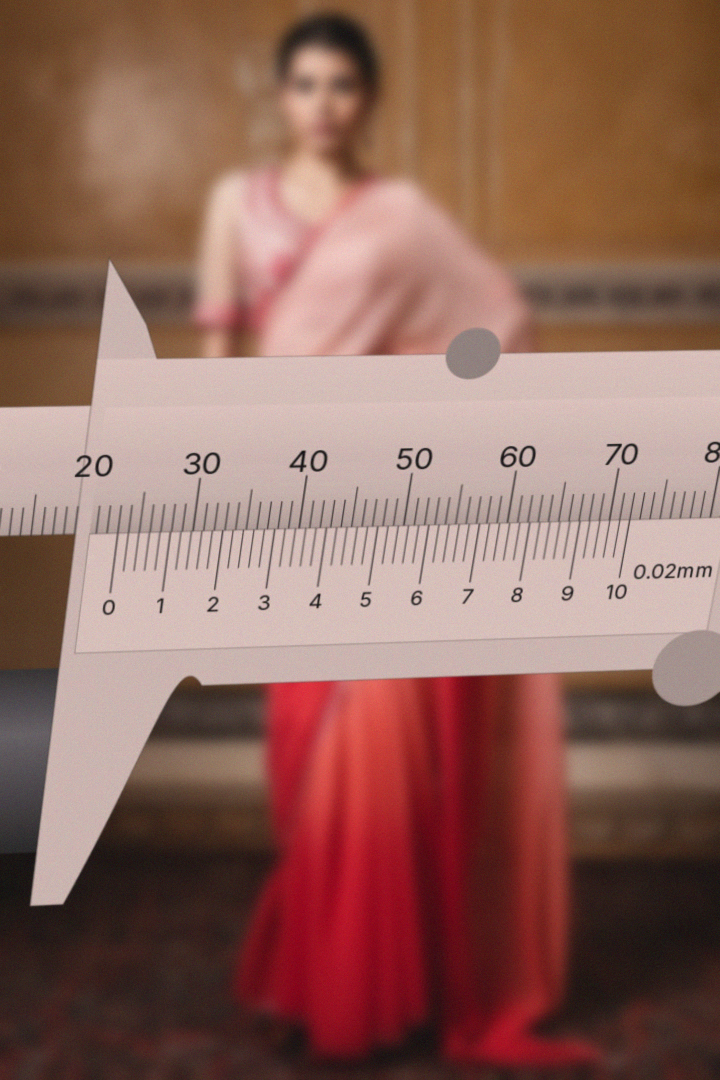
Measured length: 23.0 mm
